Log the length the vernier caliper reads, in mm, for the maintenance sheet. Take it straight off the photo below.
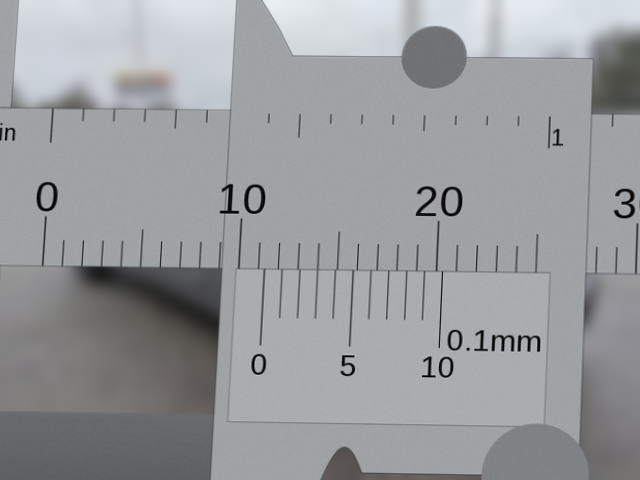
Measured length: 11.3 mm
